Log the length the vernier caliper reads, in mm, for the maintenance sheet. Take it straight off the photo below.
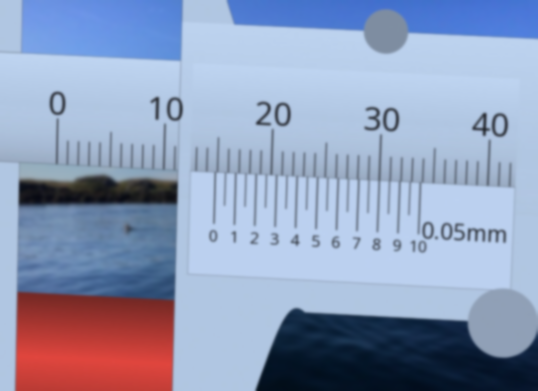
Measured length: 14.8 mm
